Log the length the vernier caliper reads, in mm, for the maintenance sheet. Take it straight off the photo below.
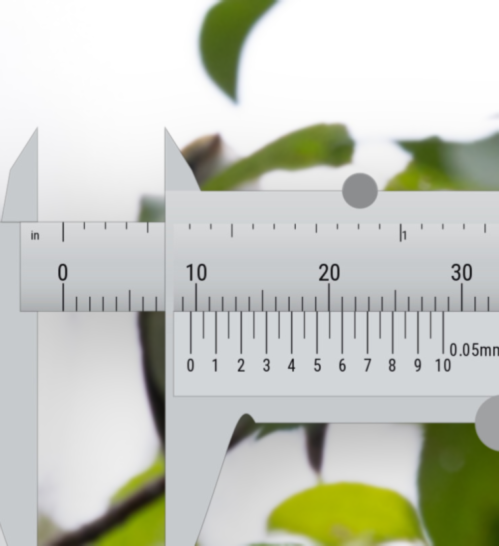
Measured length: 9.6 mm
